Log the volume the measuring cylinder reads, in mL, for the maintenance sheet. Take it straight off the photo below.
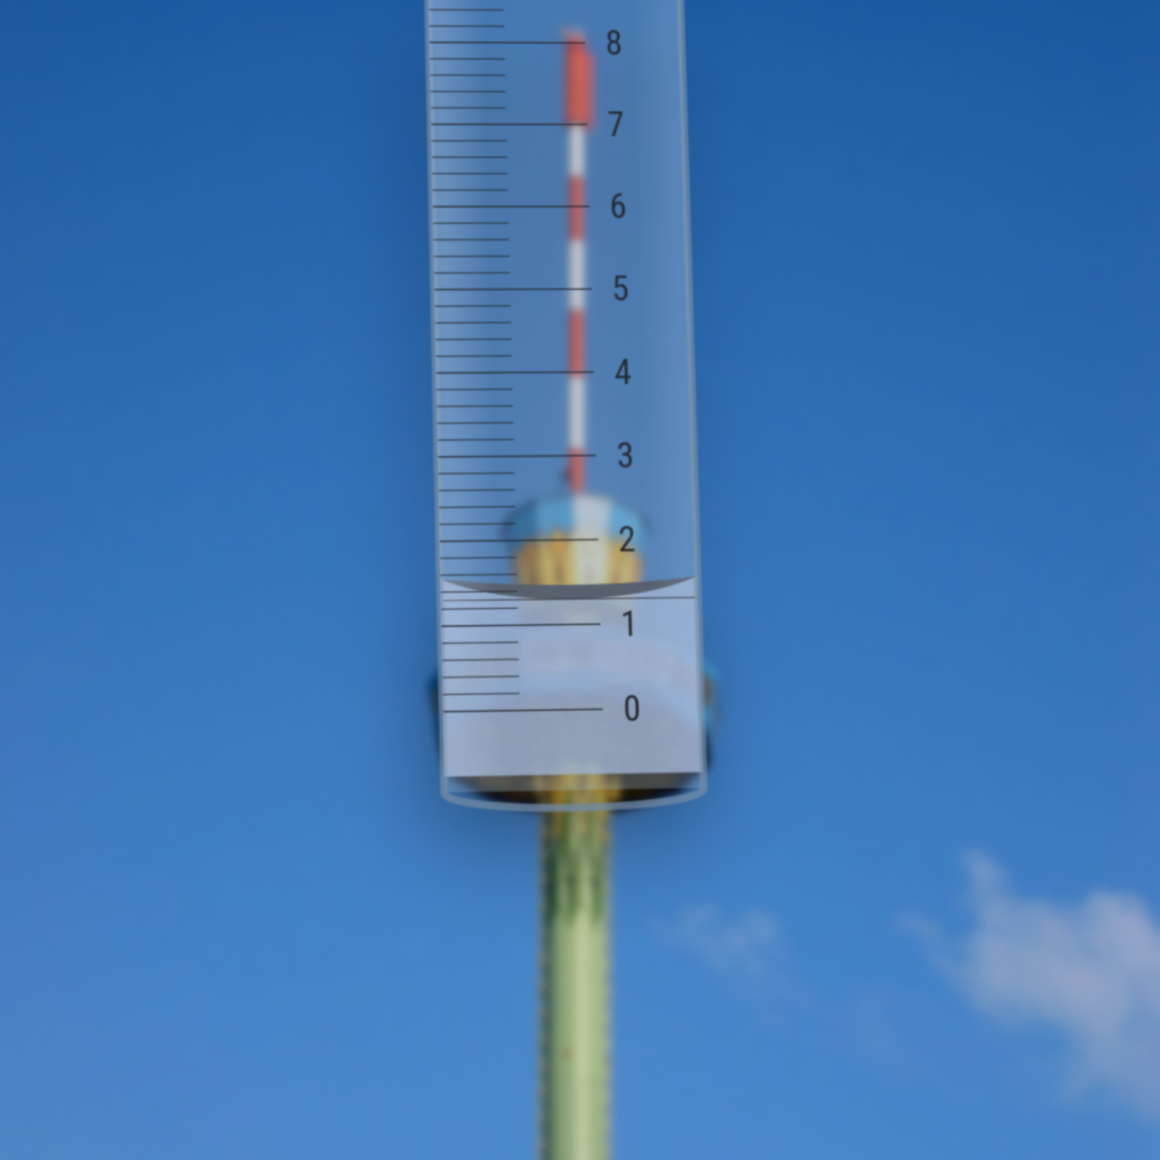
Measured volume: 1.3 mL
